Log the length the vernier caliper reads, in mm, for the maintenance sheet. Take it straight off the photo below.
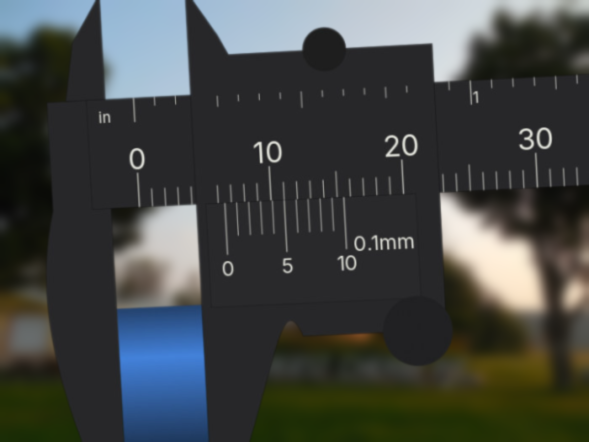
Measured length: 6.5 mm
